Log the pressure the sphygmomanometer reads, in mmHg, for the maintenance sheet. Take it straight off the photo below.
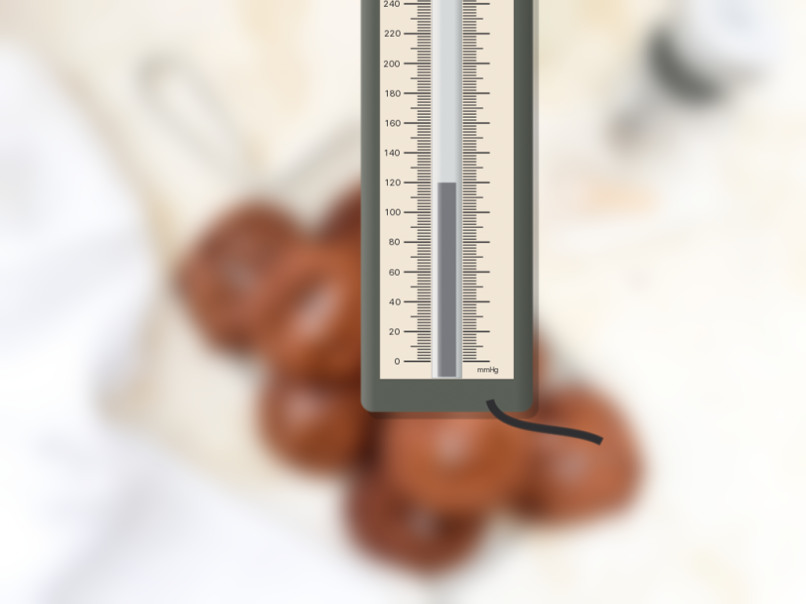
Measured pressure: 120 mmHg
